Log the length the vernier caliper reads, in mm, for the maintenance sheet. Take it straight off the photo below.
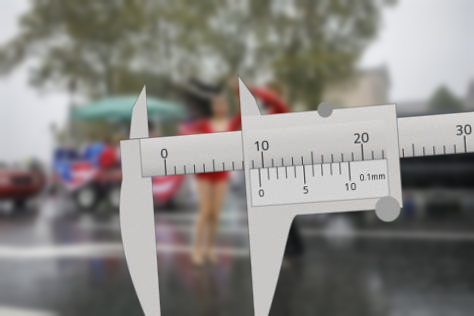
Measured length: 9.6 mm
